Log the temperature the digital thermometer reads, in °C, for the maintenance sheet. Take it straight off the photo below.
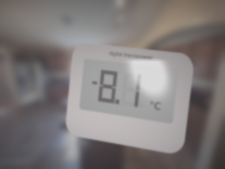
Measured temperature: -8.1 °C
